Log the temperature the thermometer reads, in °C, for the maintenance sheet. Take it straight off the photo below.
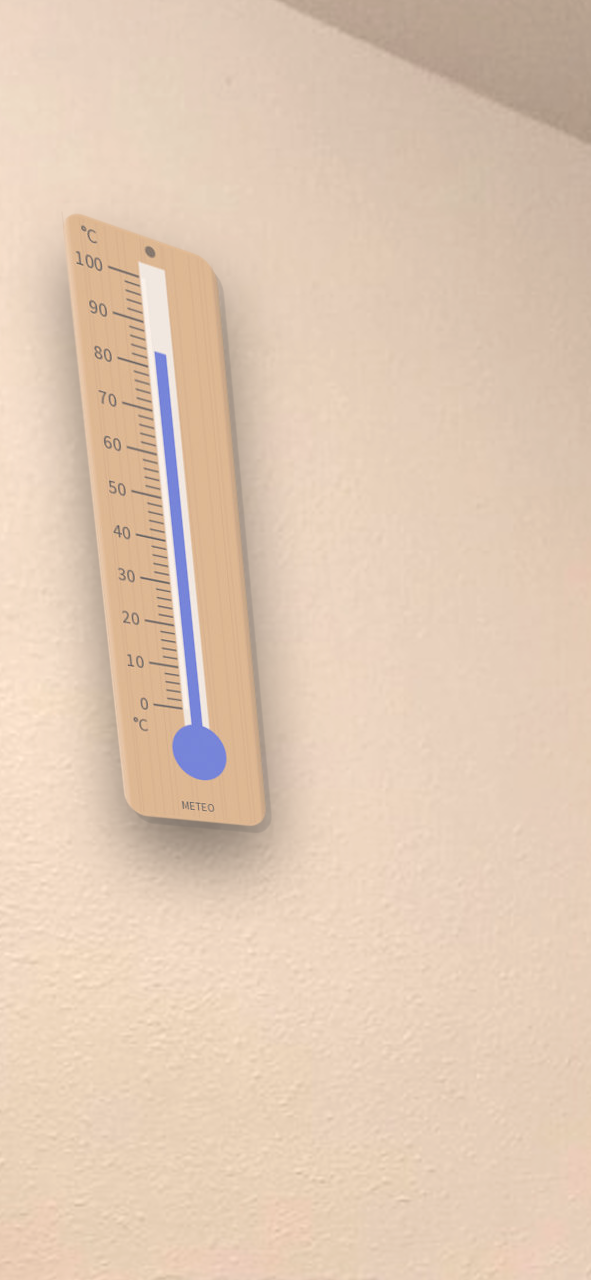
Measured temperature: 84 °C
